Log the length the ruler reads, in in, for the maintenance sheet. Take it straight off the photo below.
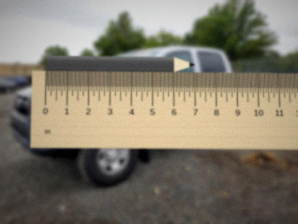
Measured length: 7 in
